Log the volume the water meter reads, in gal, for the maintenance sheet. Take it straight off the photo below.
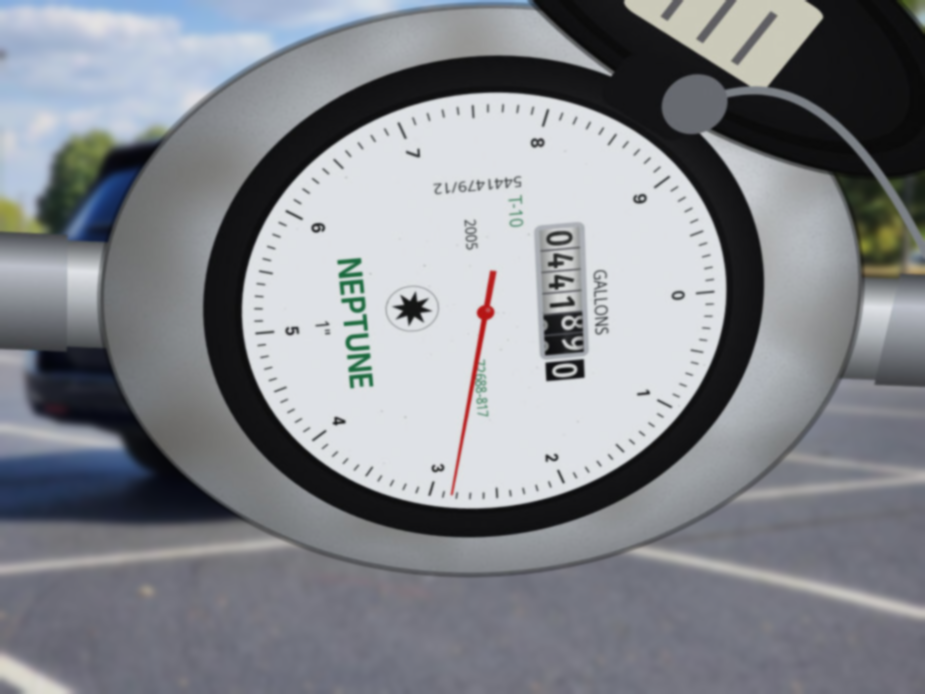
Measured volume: 441892.8 gal
